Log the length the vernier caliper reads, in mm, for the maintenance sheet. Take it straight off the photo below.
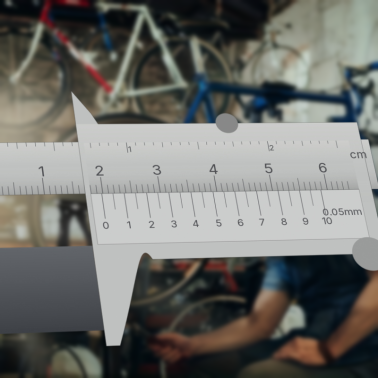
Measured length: 19.8 mm
